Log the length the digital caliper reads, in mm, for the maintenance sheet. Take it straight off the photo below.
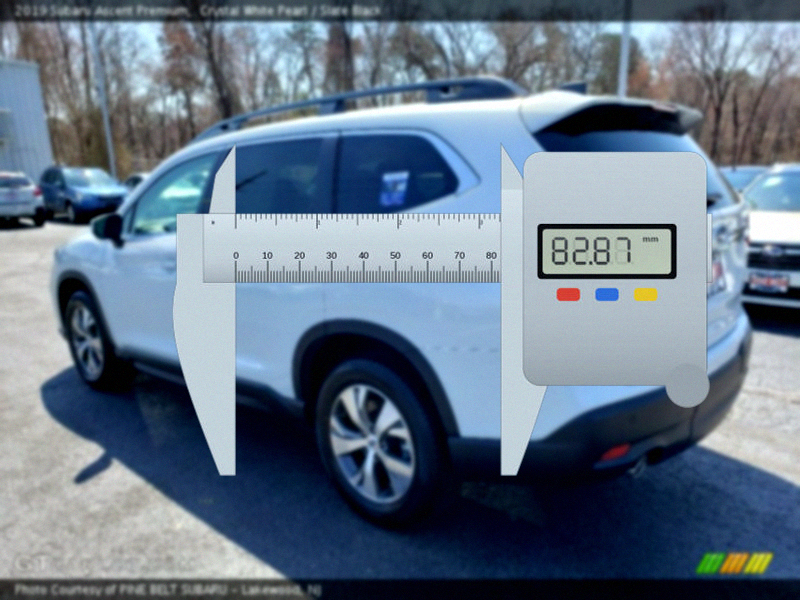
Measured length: 82.87 mm
